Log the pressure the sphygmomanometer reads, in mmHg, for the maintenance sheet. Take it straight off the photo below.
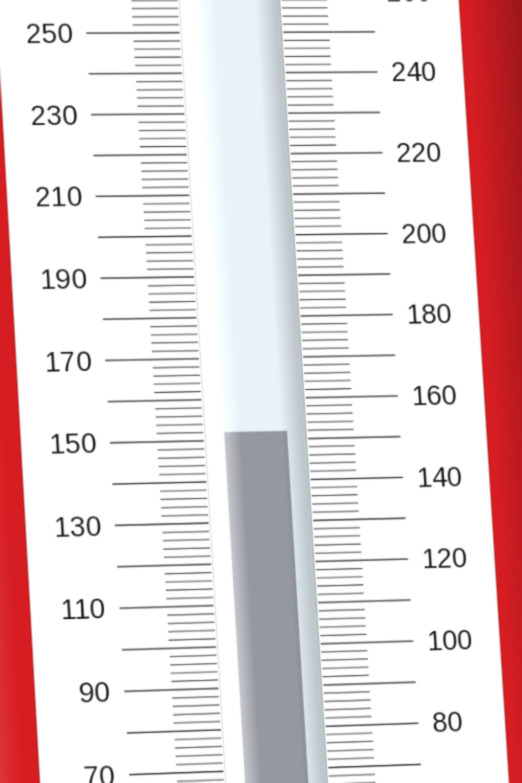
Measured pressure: 152 mmHg
